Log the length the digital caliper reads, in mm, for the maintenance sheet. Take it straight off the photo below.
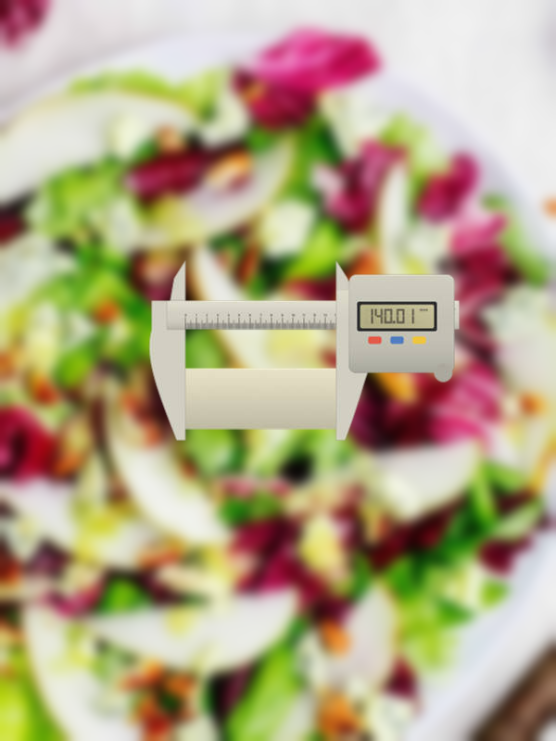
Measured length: 140.01 mm
